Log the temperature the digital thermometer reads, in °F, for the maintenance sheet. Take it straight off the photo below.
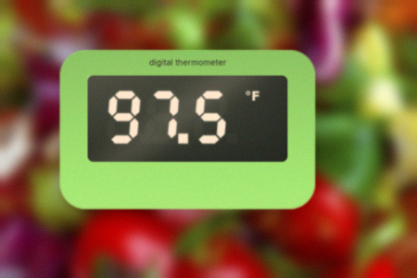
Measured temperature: 97.5 °F
